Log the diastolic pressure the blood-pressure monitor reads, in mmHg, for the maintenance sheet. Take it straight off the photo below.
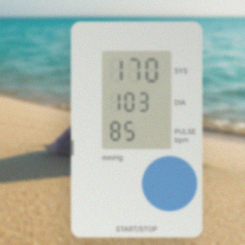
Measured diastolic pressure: 103 mmHg
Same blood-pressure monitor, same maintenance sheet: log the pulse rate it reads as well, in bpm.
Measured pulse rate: 85 bpm
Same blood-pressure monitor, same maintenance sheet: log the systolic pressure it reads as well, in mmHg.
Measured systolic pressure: 170 mmHg
